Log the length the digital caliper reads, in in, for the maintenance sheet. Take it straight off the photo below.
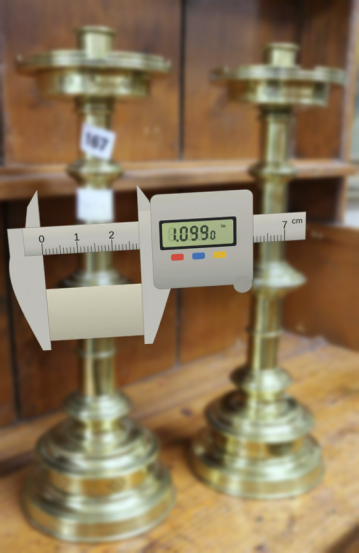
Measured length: 1.0990 in
